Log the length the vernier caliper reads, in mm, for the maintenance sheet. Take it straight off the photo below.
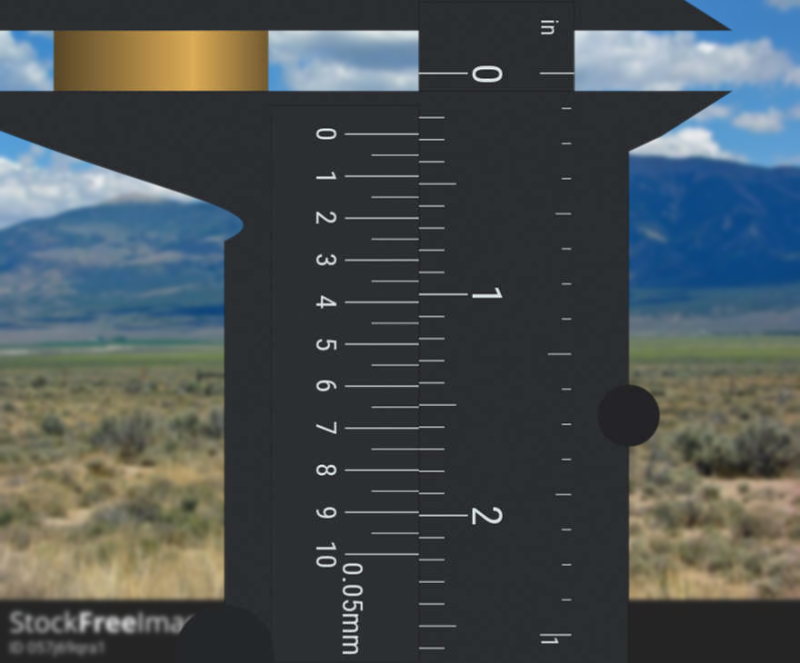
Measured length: 2.75 mm
